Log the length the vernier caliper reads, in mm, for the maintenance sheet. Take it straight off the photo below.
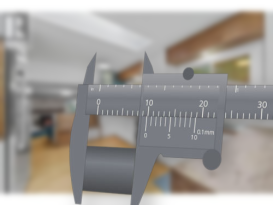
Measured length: 9.8 mm
